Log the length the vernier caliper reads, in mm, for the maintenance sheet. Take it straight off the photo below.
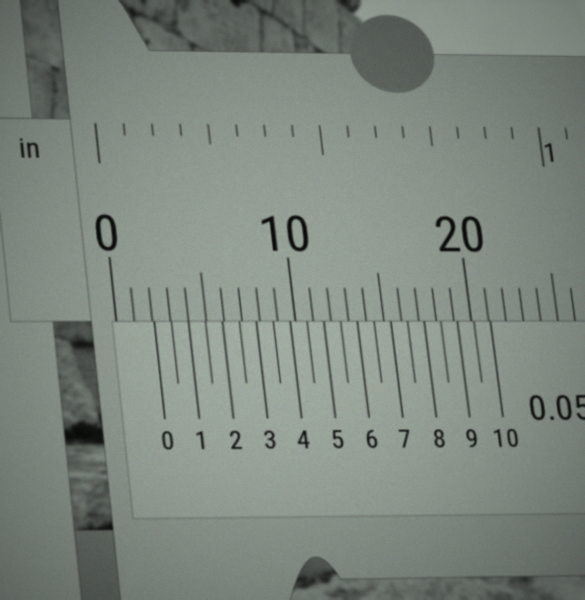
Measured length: 2.1 mm
